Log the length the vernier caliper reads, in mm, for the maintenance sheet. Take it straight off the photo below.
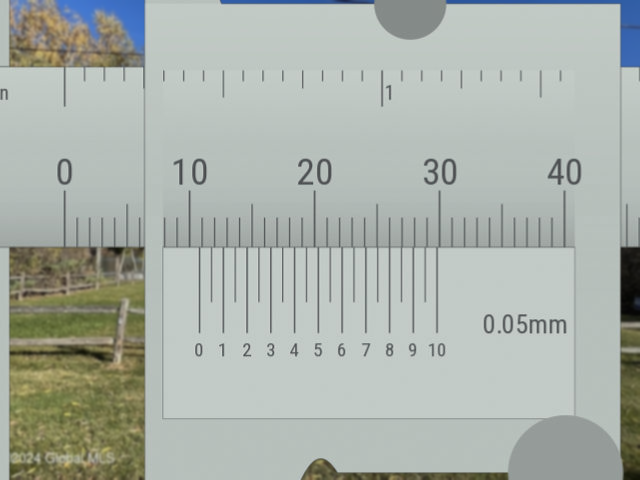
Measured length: 10.8 mm
